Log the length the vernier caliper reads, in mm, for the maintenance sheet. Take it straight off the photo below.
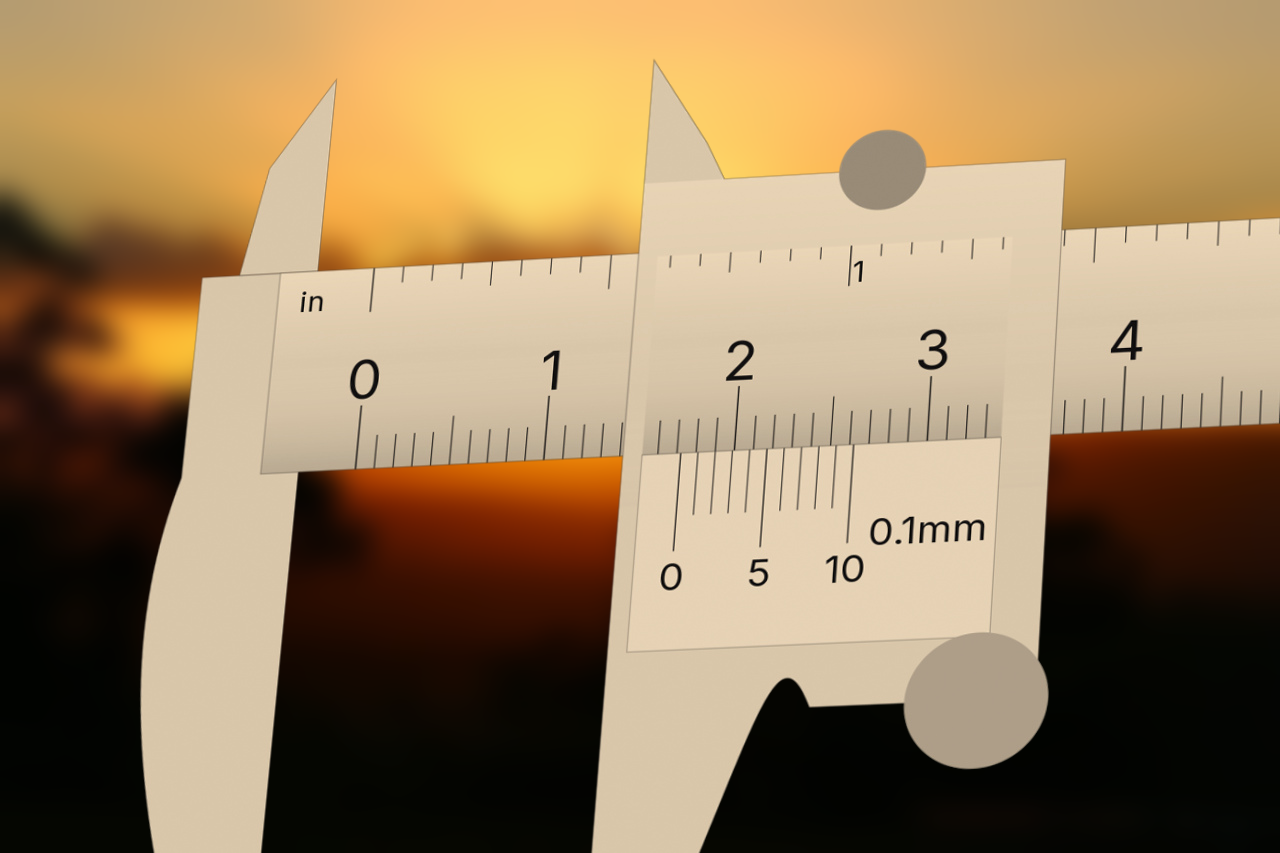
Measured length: 17.2 mm
